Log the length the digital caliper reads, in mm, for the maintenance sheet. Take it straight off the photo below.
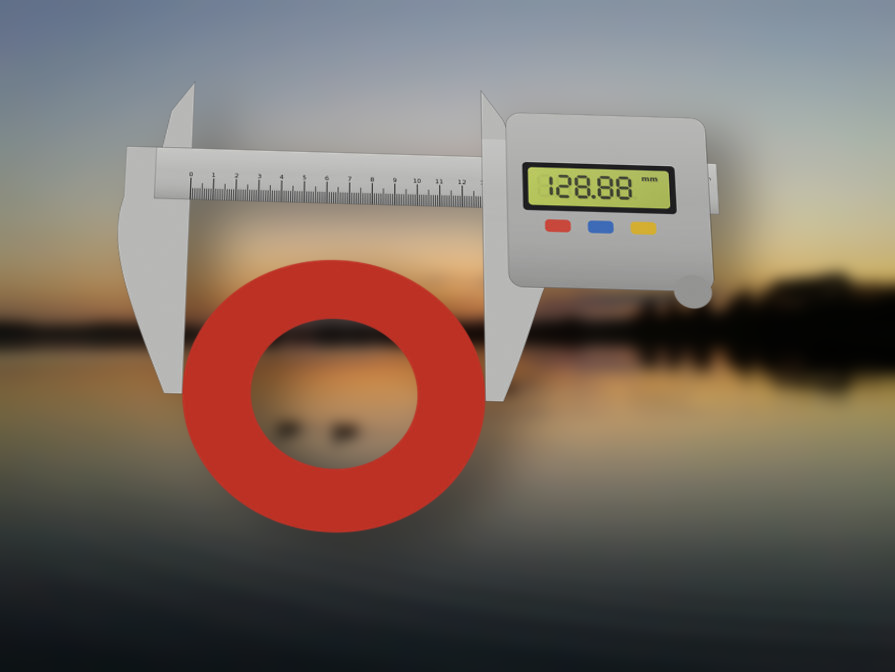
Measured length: 128.88 mm
